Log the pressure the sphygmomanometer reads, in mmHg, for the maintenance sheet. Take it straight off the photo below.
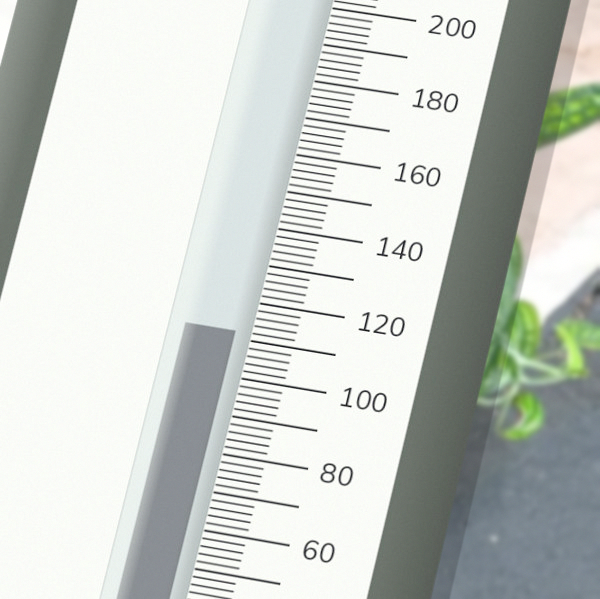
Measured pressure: 112 mmHg
